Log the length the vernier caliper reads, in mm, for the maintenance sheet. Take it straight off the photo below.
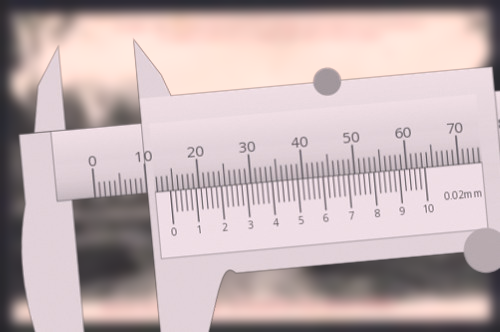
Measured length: 14.5 mm
